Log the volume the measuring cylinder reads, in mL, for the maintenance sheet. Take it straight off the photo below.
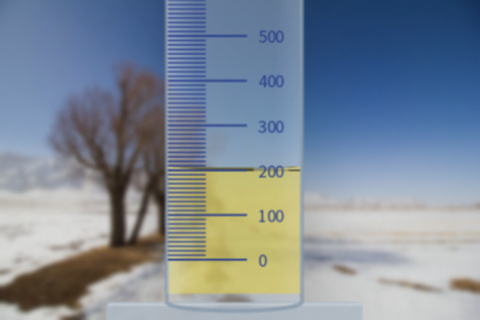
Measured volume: 200 mL
